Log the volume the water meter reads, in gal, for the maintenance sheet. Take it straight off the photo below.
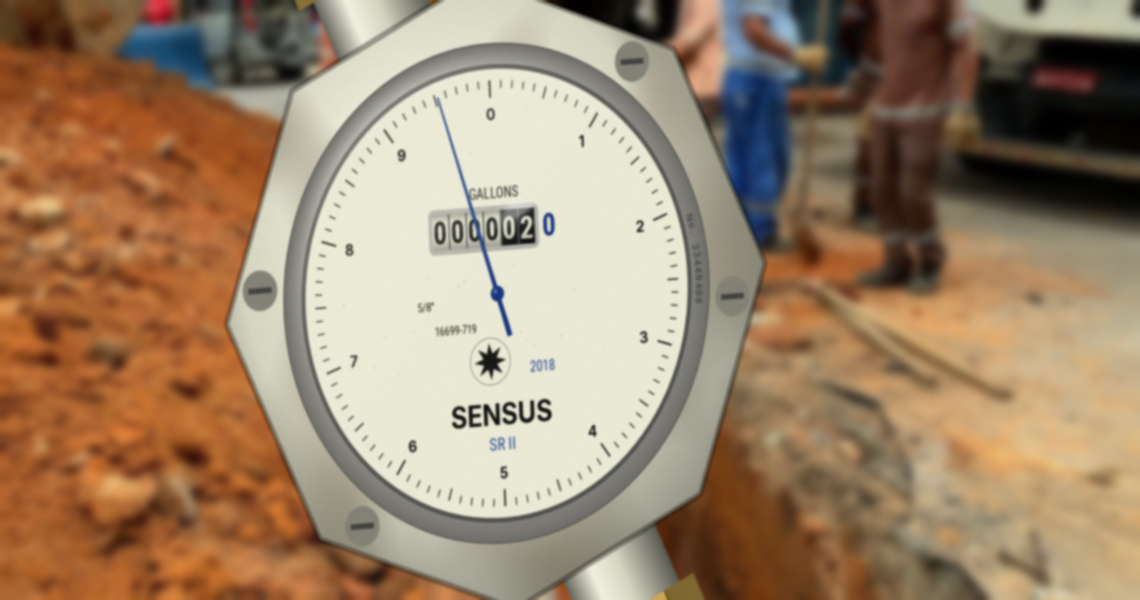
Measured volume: 19.5 gal
